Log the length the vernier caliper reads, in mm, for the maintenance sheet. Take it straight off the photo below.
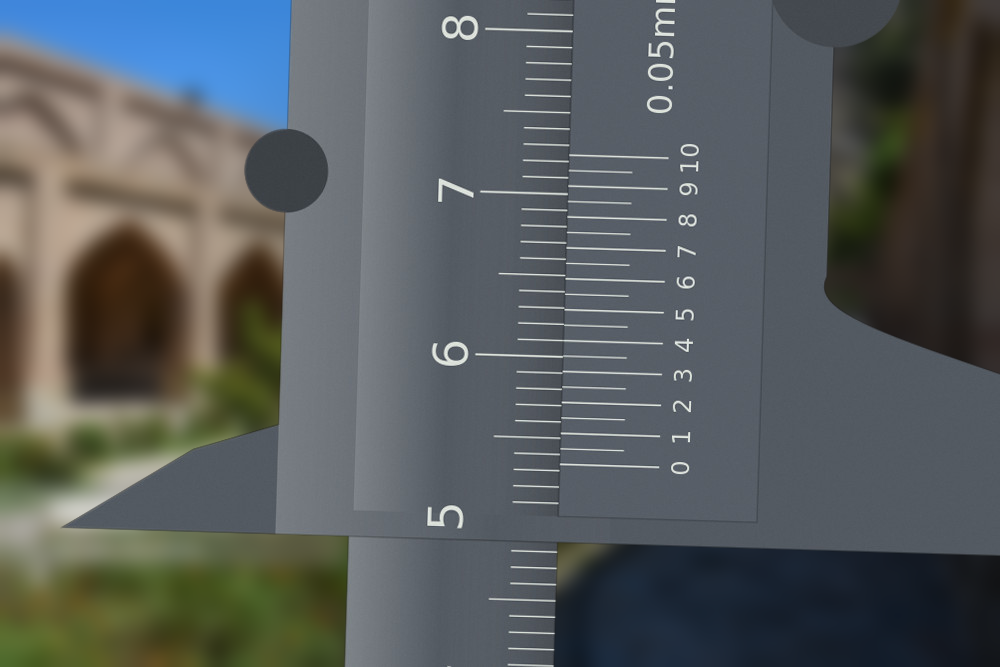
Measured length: 53.4 mm
